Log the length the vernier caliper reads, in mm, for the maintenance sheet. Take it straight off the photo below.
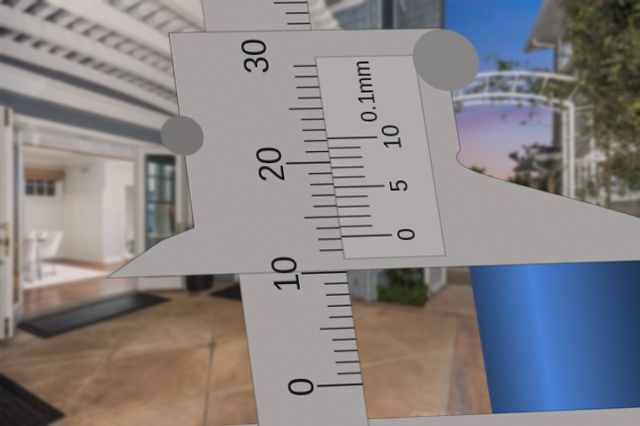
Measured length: 13.2 mm
